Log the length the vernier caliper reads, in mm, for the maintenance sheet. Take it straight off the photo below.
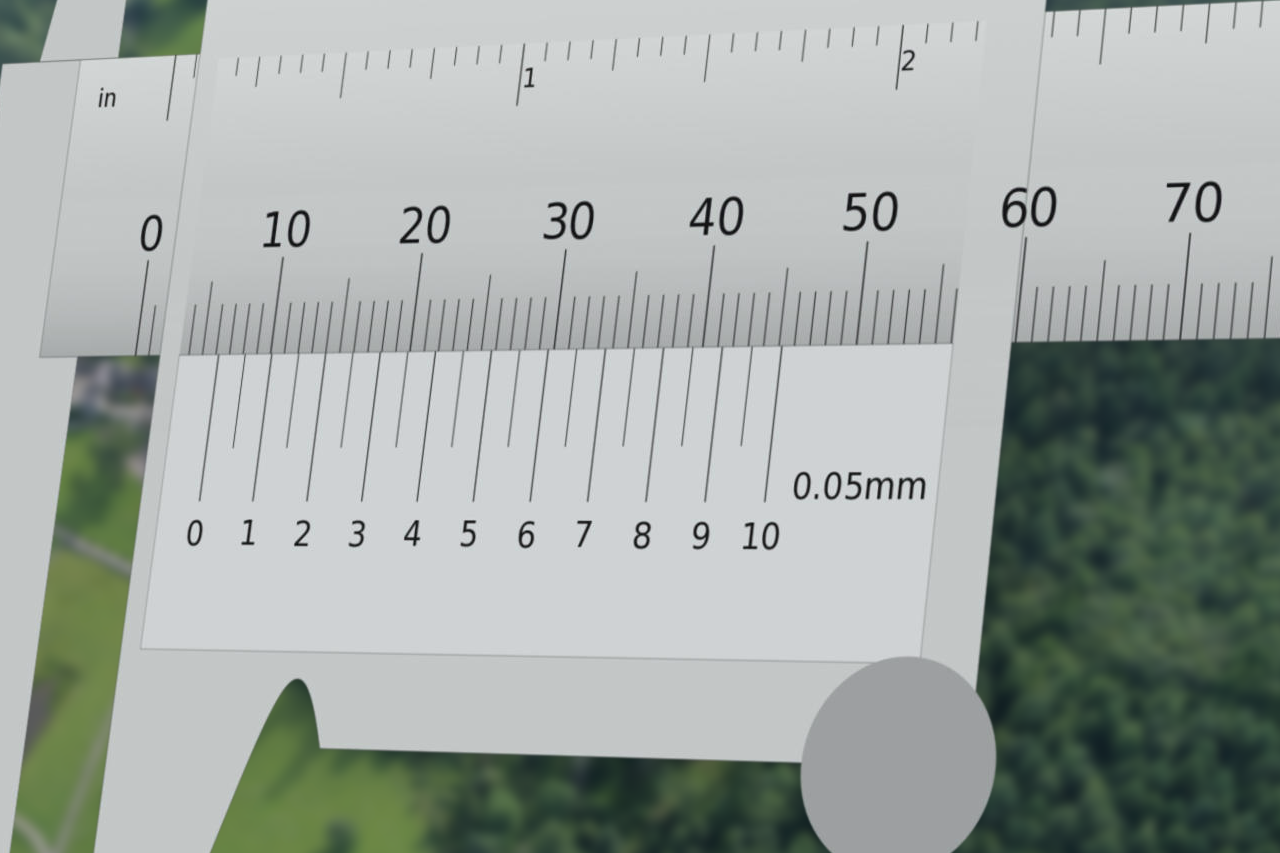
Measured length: 6.2 mm
